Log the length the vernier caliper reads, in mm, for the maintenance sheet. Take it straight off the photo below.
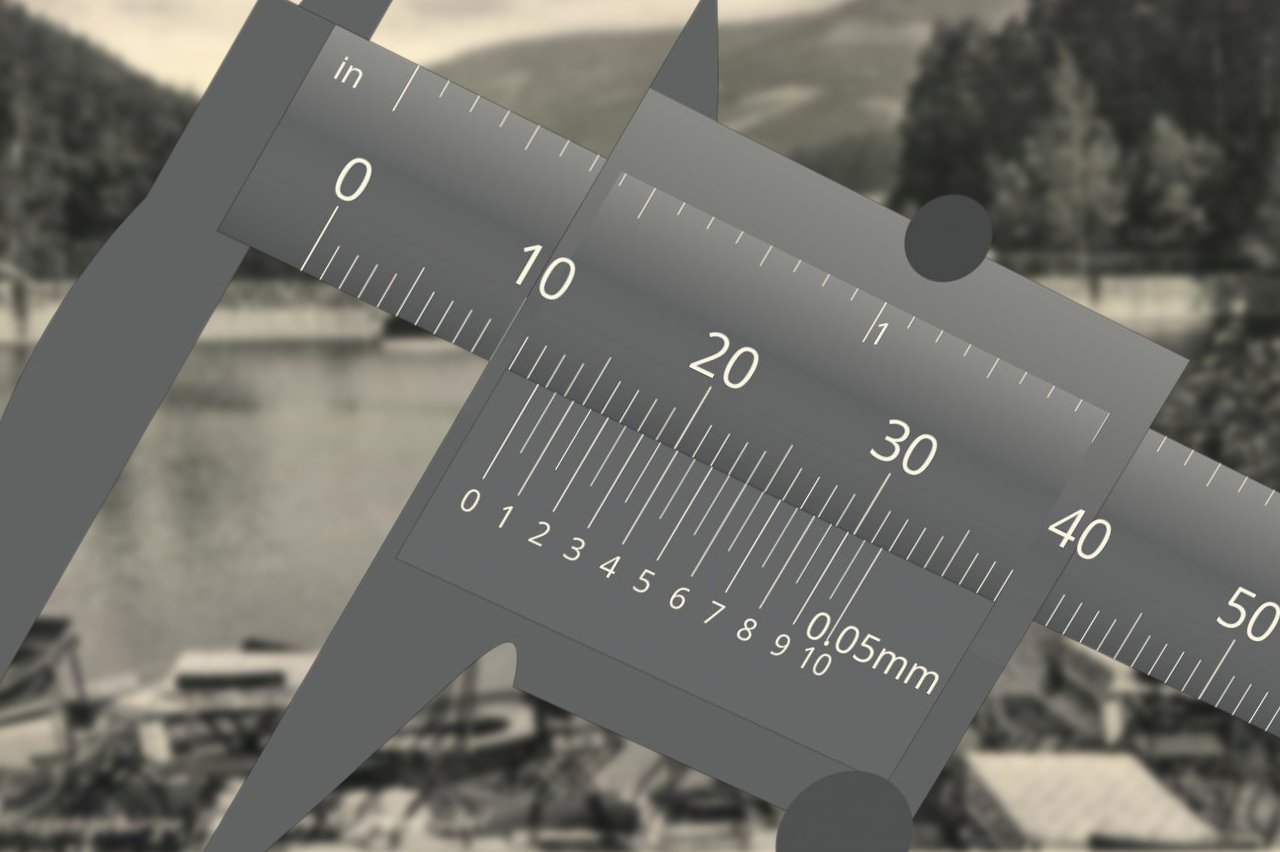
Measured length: 12.6 mm
